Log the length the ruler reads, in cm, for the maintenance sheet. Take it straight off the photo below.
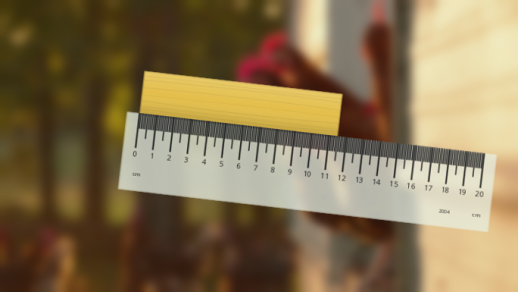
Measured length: 11.5 cm
